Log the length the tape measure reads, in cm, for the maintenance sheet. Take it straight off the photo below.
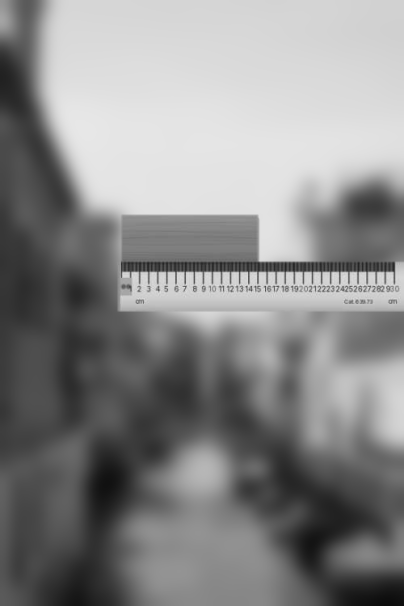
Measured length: 15 cm
